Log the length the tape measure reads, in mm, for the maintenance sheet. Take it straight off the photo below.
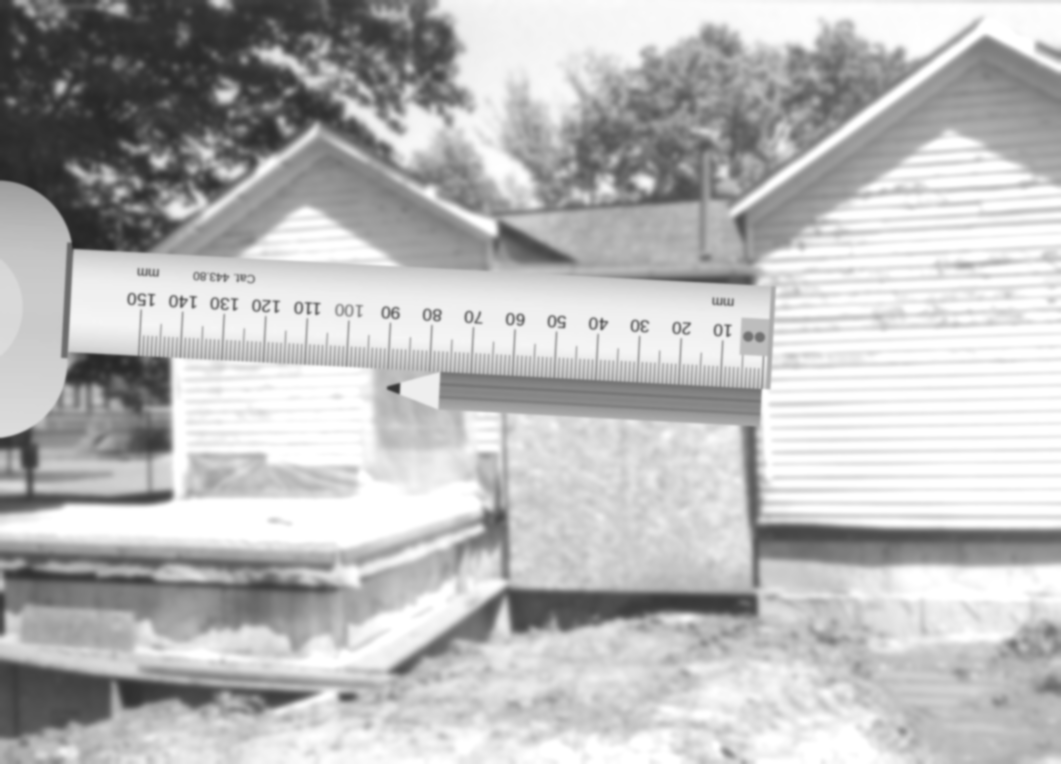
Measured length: 90 mm
